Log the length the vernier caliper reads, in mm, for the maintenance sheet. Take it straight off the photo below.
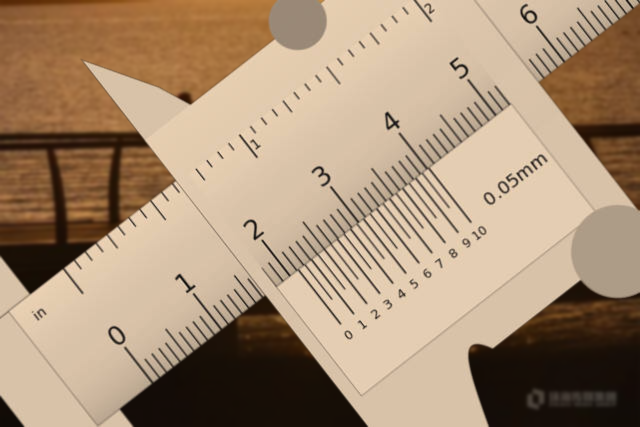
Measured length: 21.2 mm
